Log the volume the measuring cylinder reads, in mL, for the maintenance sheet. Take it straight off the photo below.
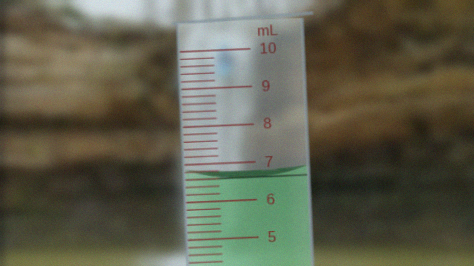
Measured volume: 6.6 mL
